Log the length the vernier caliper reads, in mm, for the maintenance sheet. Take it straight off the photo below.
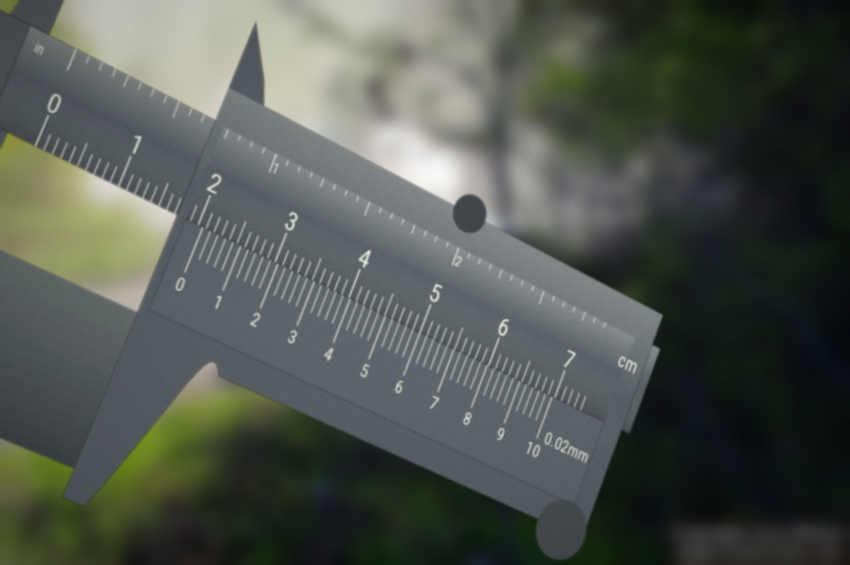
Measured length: 20.6 mm
